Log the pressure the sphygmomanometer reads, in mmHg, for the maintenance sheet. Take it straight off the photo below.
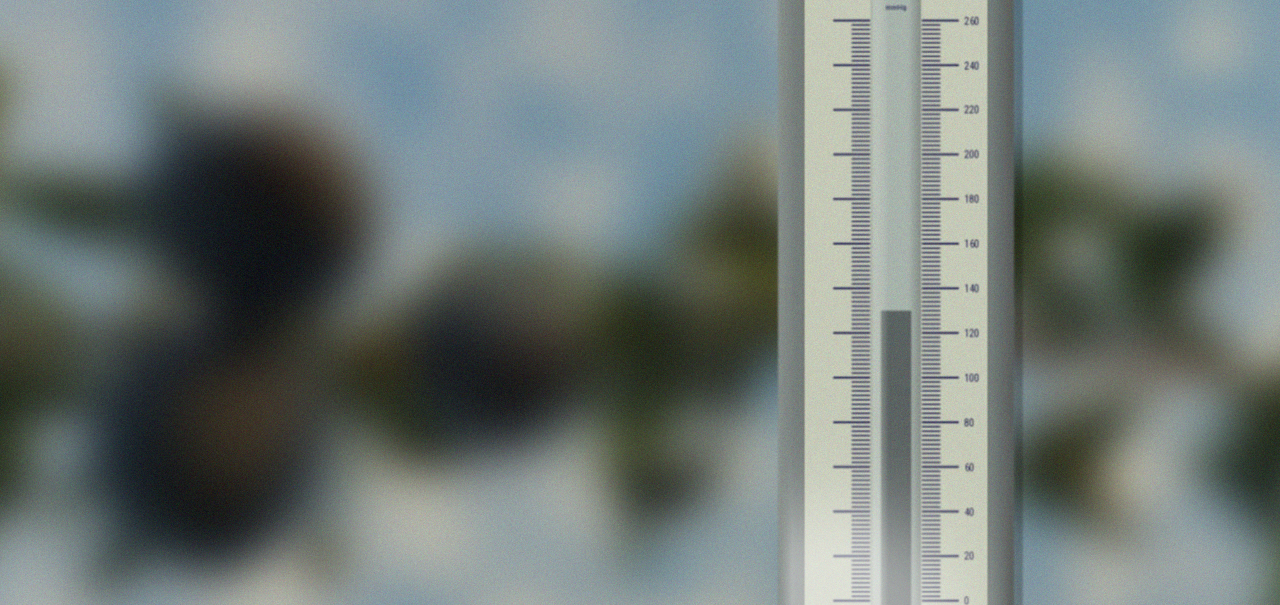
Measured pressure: 130 mmHg
